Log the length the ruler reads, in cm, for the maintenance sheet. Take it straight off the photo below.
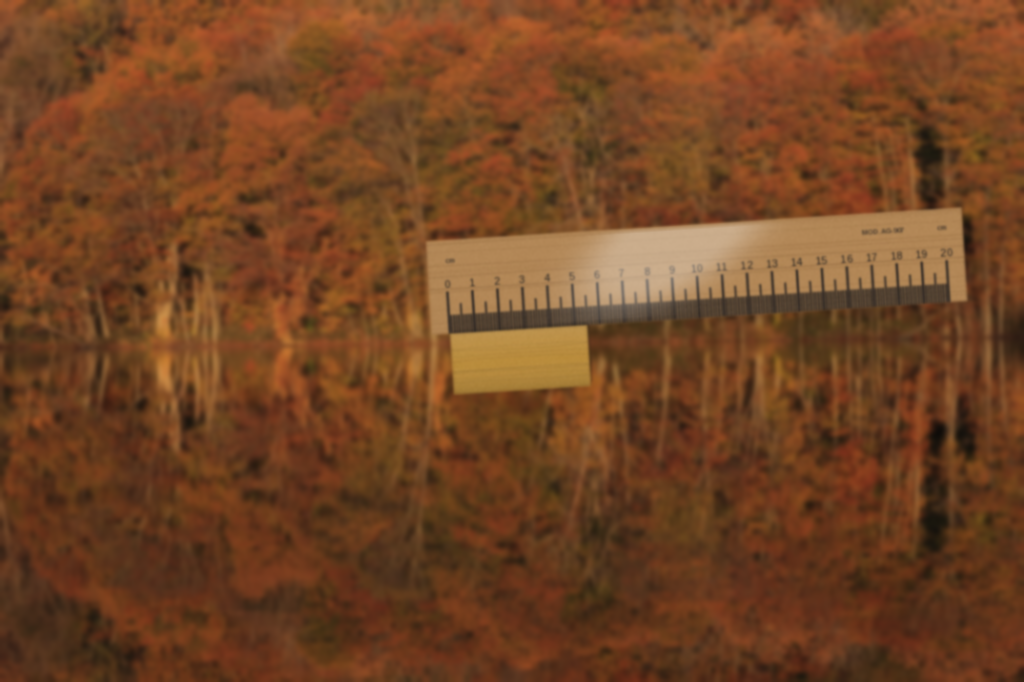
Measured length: 5.5 cm
